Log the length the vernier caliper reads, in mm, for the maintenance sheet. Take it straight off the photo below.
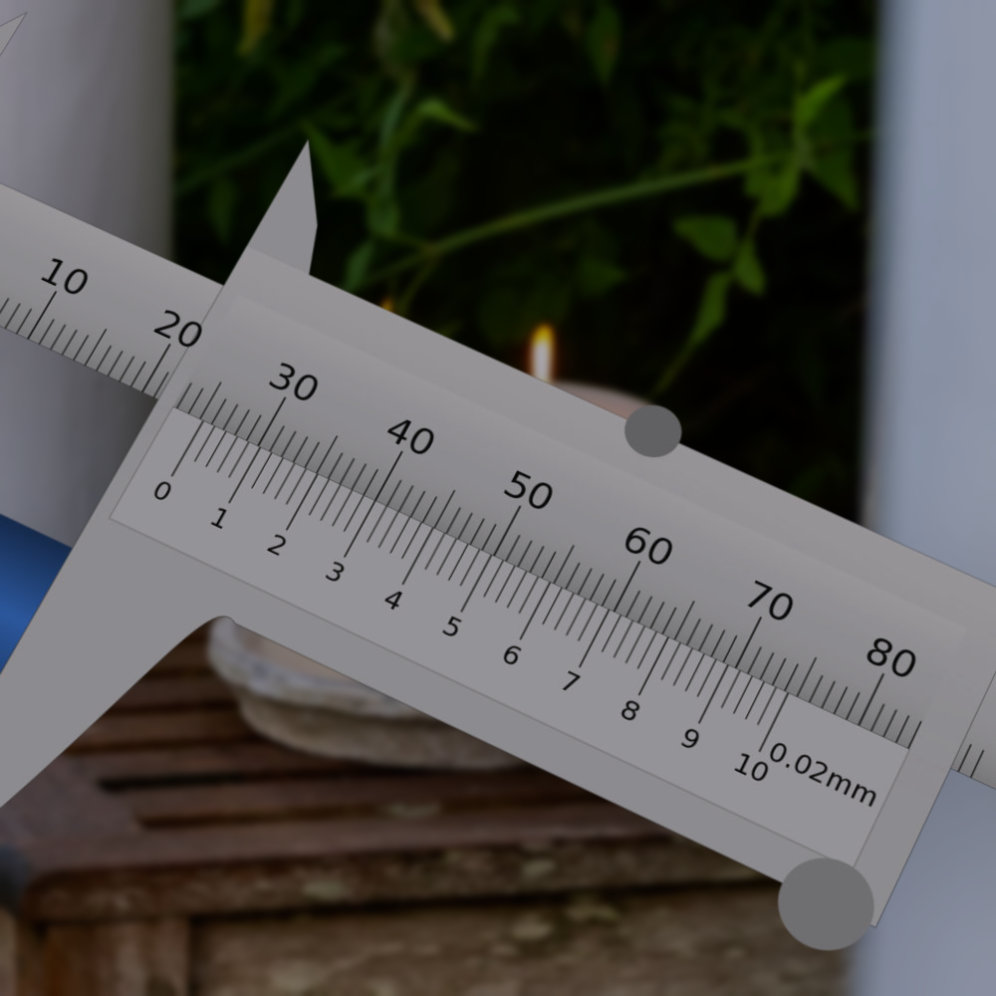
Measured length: 25.3 mm
